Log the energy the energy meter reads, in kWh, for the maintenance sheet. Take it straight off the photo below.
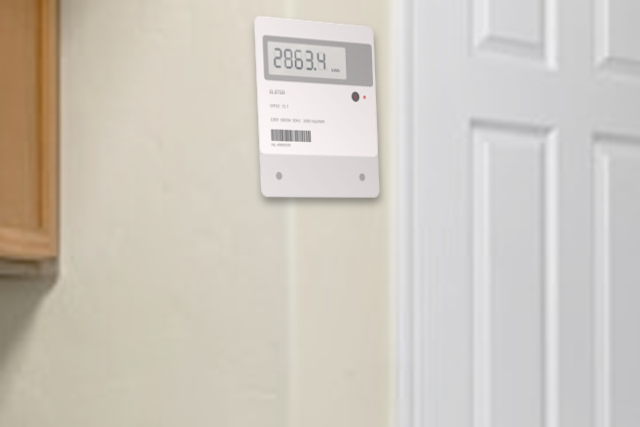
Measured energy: 2863.4 kWh
